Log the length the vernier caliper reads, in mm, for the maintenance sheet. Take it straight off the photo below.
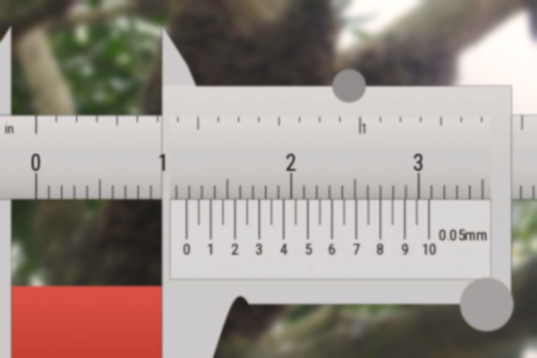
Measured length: 11.8 mm
